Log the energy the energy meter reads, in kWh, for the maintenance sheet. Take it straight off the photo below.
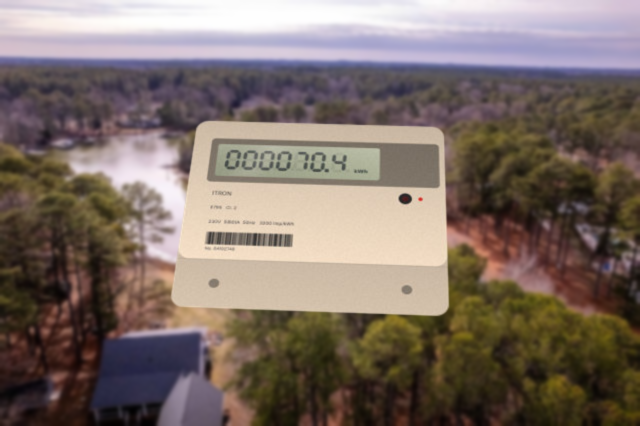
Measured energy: 70.4 kWh
